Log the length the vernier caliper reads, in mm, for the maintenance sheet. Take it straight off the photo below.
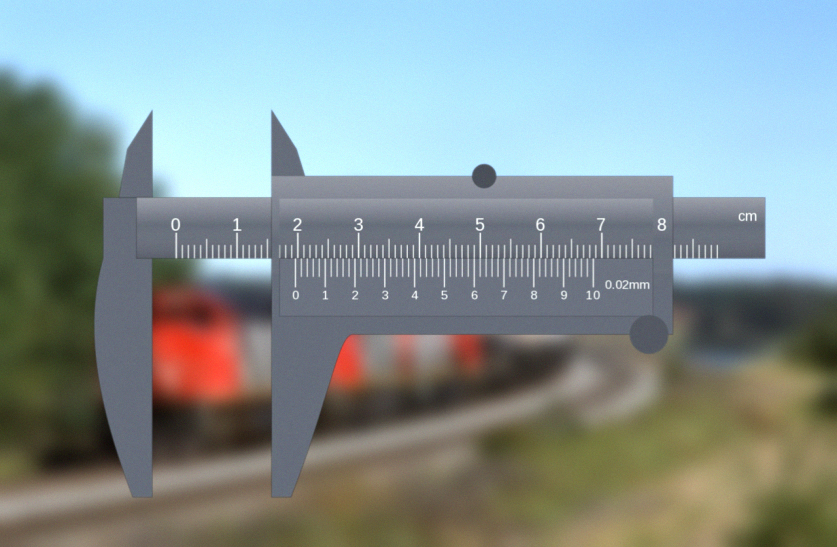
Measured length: 19.6 mm
